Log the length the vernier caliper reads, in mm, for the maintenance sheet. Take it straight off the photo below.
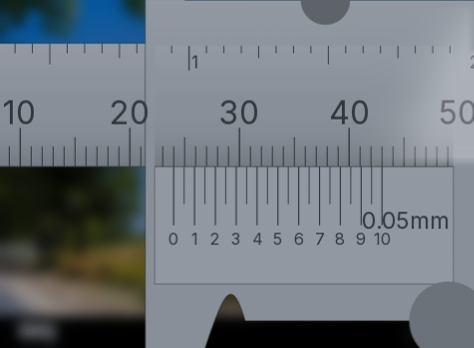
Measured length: 24.0 mm
